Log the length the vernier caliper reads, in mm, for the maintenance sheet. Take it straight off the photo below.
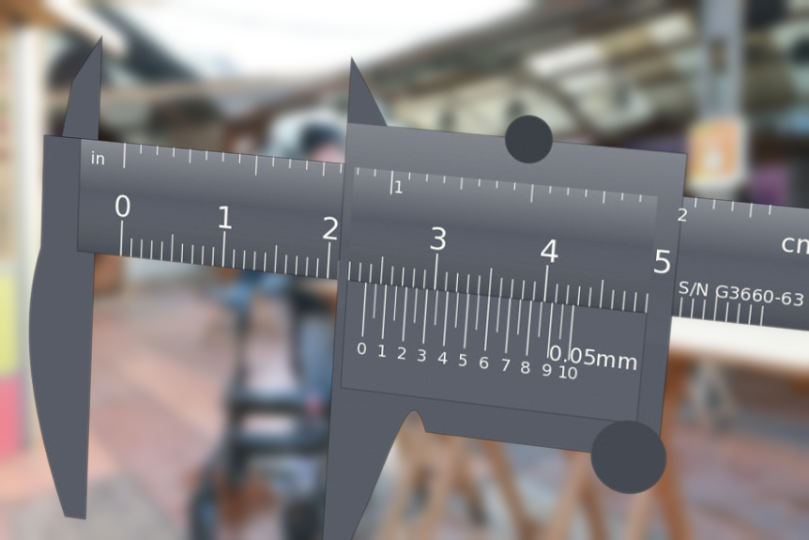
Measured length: 23.6 mm
